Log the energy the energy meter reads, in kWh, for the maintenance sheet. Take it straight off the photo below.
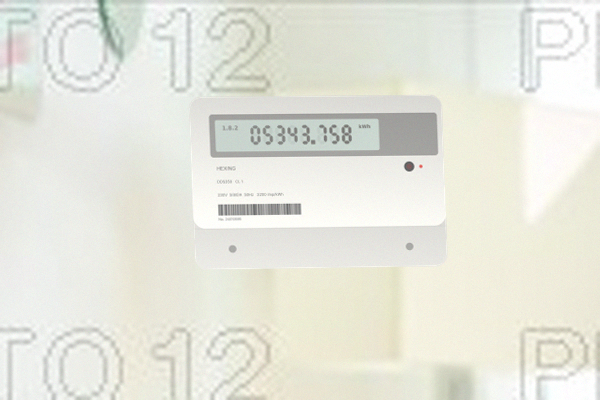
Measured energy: 5343.758 kWh
